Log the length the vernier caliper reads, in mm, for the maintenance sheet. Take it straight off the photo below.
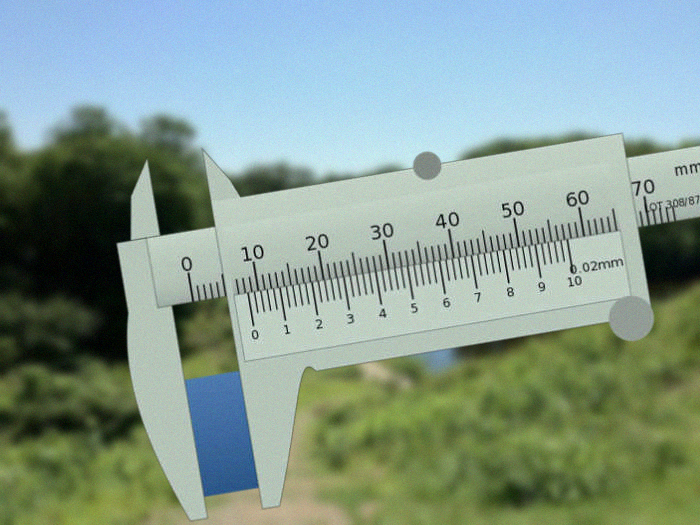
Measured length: 8.4 mm
